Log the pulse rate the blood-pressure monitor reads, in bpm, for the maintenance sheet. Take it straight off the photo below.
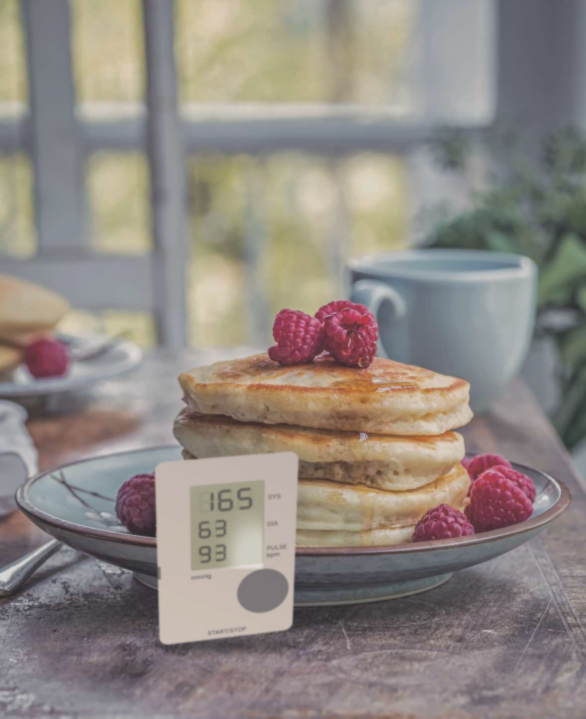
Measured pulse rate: 93 bpm
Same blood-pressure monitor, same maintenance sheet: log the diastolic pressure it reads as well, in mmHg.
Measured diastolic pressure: 63 mmHg
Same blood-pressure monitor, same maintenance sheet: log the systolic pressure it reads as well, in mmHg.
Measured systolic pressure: 165 mmHg
